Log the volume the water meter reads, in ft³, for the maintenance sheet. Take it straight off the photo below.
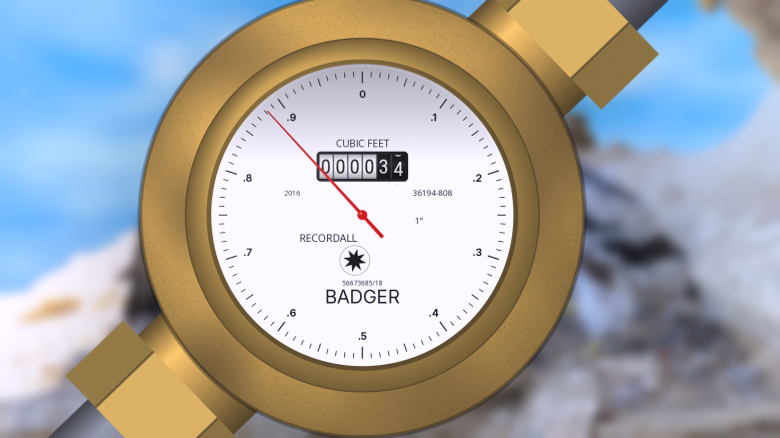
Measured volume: 33.88 ft³
